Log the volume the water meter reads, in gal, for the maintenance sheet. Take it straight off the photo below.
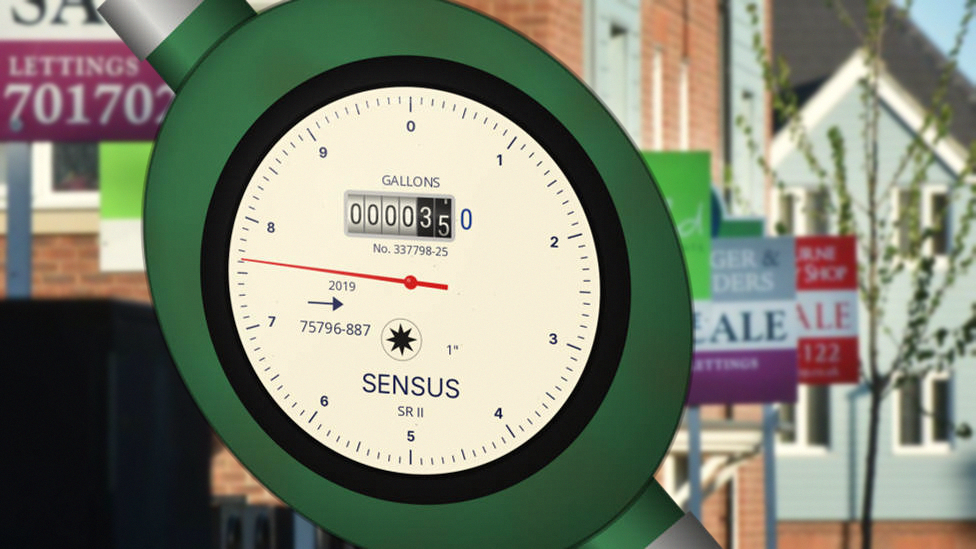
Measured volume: 347.6 gal
